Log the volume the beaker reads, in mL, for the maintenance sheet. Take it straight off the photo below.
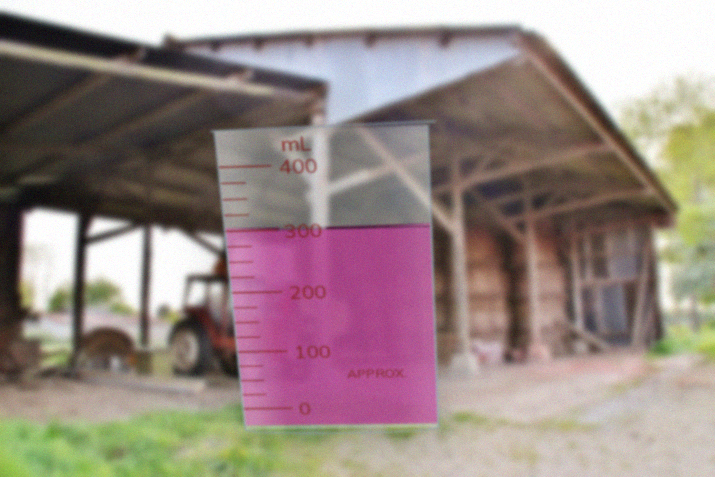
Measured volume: 300 mL
